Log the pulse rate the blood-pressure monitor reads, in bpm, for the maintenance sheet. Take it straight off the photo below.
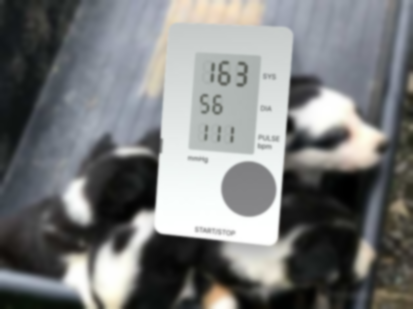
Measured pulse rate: 111 bpm
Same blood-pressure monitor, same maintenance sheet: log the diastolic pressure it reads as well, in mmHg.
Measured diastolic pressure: 56 mmHg
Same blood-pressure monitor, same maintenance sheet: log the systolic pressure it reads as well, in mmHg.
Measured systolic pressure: 163 mmHg
